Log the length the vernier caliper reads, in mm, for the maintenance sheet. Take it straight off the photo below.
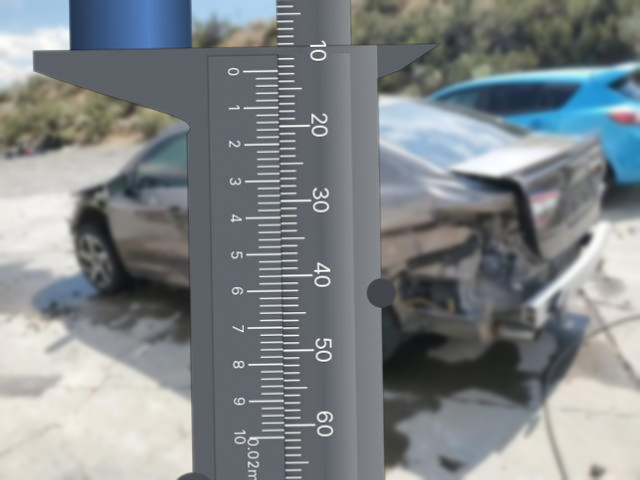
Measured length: 12.6 mm
